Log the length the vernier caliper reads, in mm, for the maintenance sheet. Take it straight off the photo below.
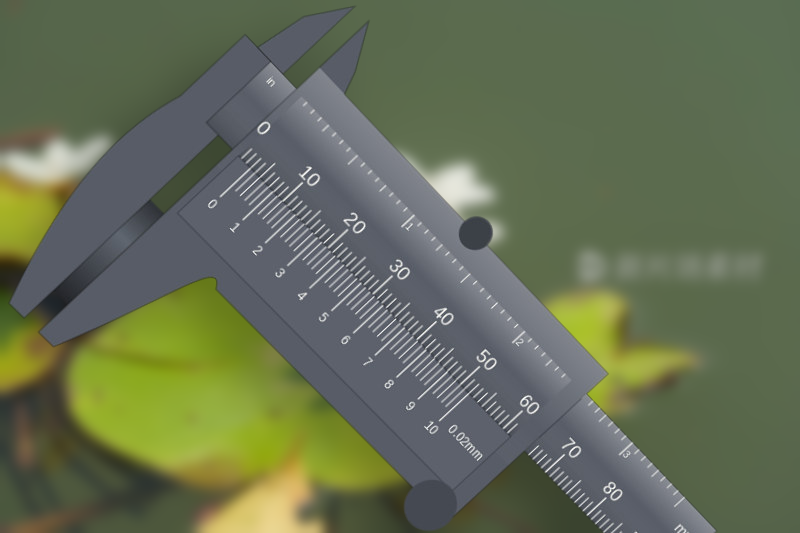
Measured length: 3.0 mm
